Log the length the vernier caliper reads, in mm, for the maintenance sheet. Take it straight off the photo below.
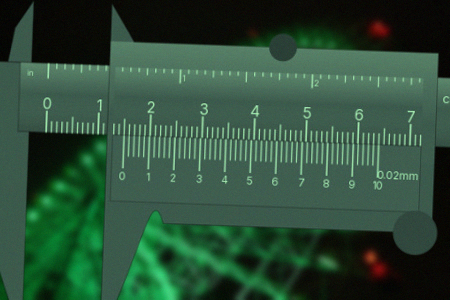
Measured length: 15.0 mm
